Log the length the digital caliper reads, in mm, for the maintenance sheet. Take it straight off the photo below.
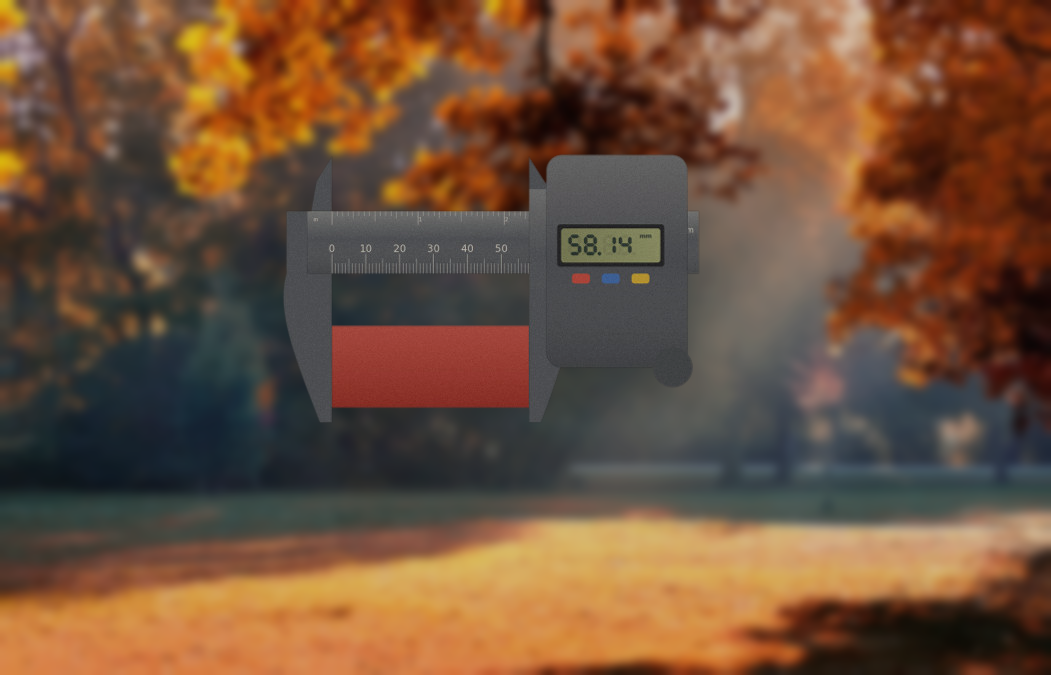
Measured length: 58.14 mm
